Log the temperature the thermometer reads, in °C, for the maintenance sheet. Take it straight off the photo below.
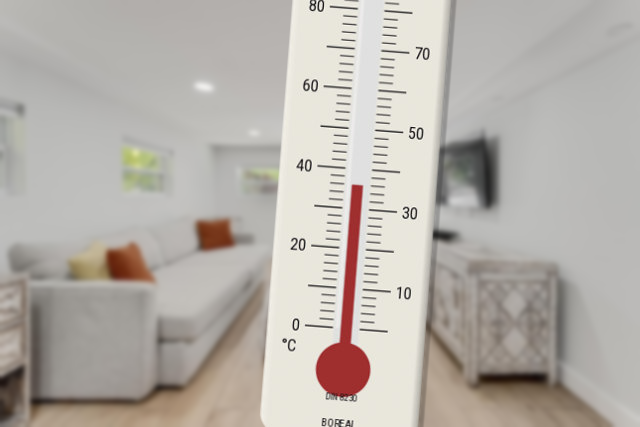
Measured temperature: 36 °C
